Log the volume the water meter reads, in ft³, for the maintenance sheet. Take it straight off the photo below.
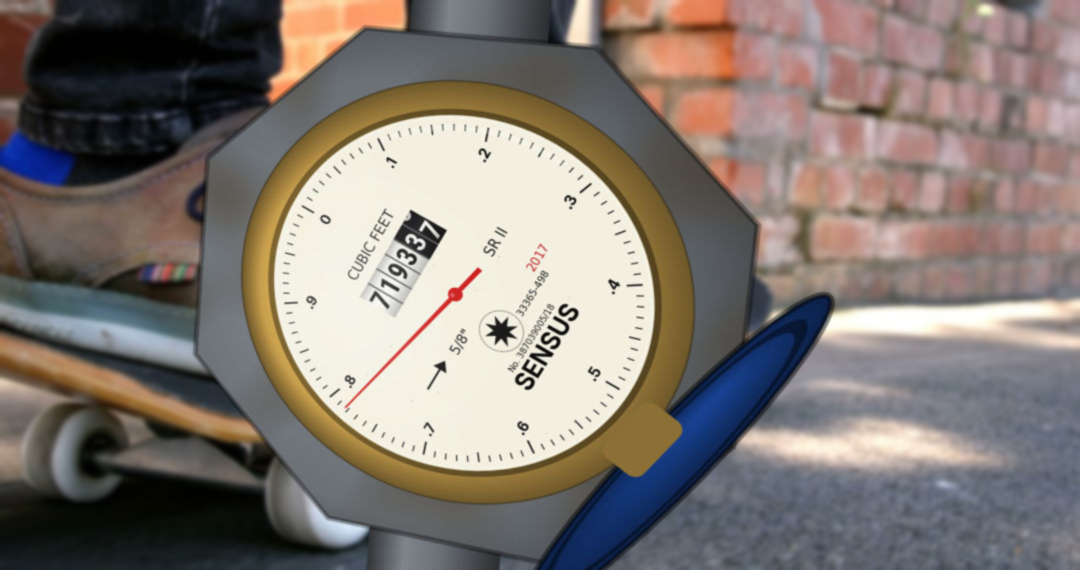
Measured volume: 719336.78 ft³
